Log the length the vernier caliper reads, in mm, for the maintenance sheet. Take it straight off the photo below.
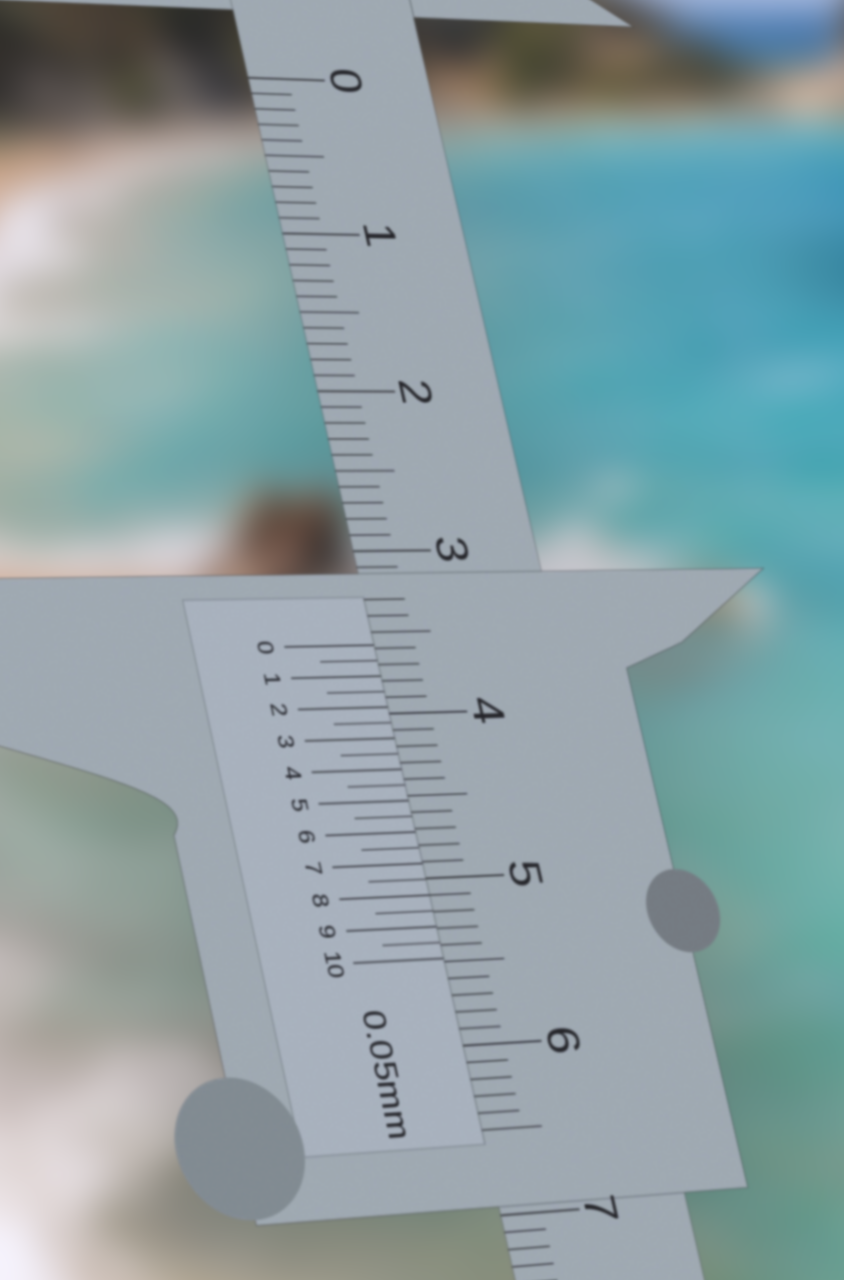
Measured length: 35.8 mm
